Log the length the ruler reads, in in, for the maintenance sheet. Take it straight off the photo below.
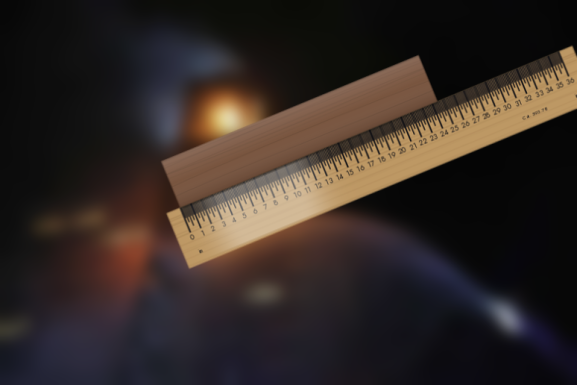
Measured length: 24.5 in
